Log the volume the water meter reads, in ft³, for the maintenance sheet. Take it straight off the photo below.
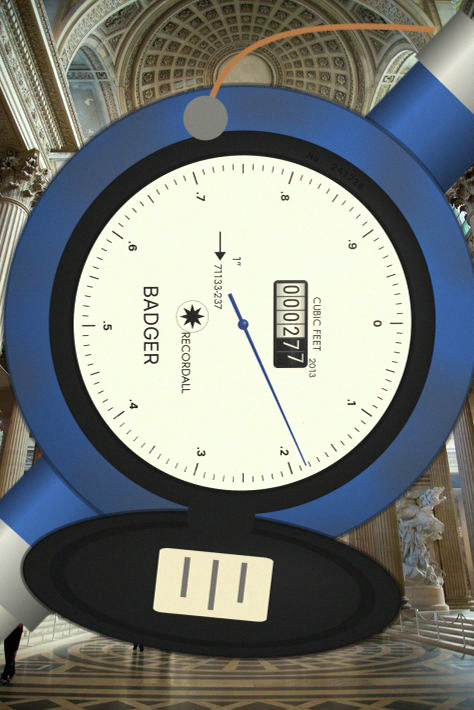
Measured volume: 277.18 ft³
